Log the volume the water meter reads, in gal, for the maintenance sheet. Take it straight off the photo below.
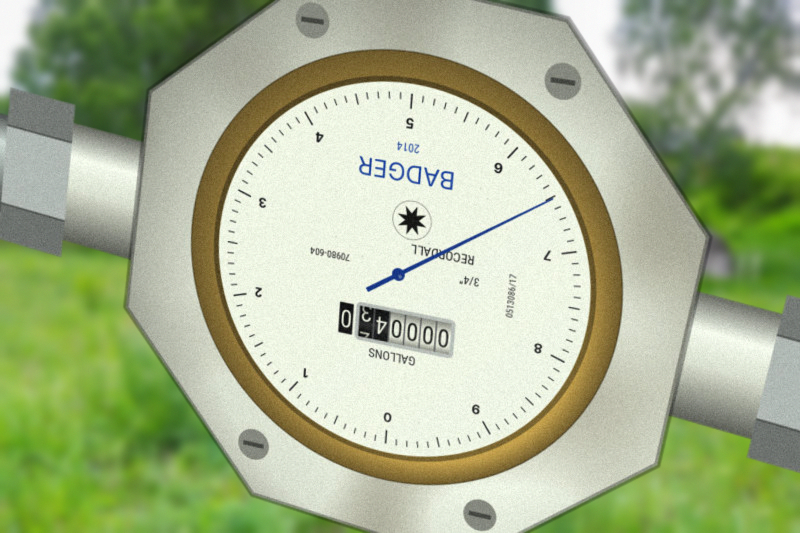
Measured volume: 426.5 gal
